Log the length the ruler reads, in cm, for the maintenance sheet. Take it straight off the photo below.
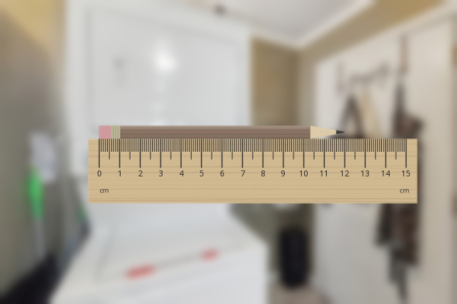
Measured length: 12 cm
